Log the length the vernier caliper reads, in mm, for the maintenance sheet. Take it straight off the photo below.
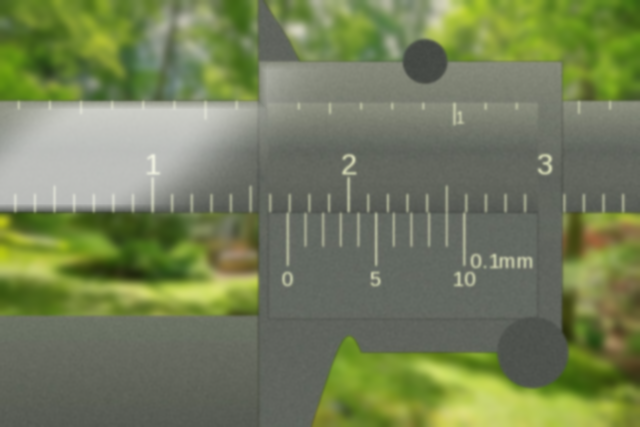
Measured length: 16.9 mm
